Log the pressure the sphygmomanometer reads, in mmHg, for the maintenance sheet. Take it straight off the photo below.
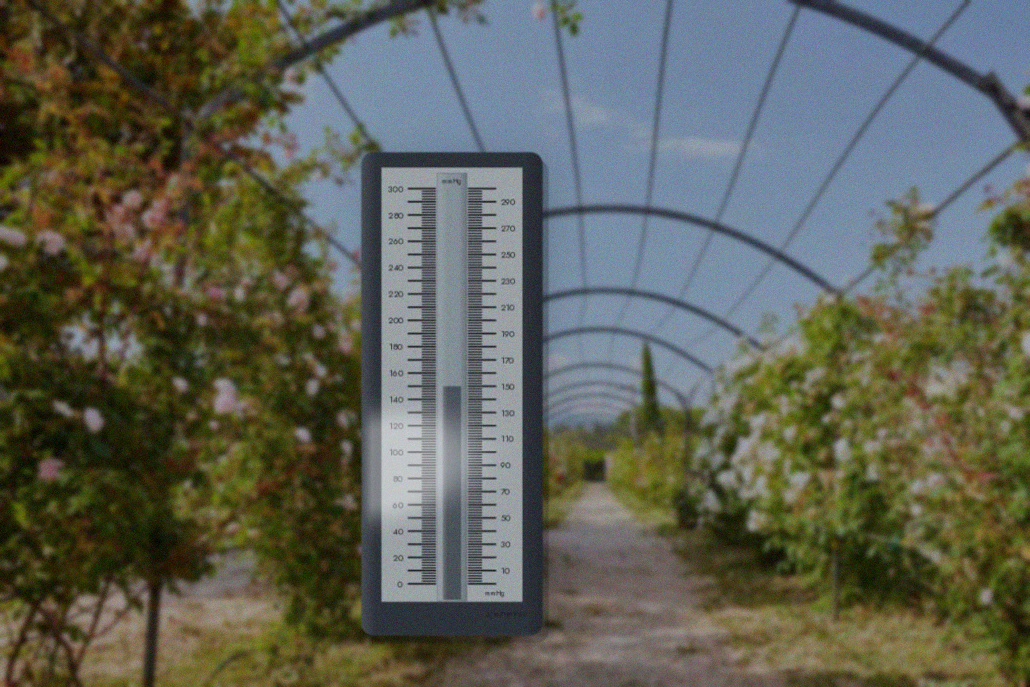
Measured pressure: 150 mmHg
